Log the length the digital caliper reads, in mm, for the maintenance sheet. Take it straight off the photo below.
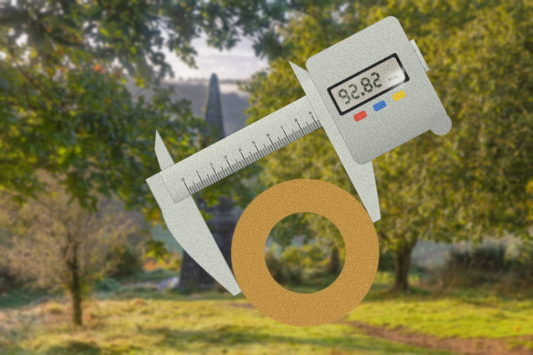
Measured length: 92.82 mm
